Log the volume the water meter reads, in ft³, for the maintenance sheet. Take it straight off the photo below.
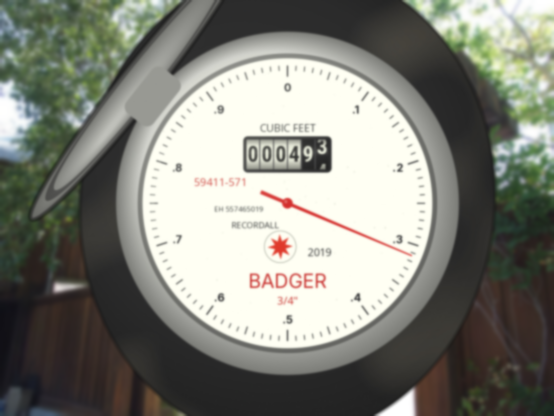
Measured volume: 493.31 ft³
